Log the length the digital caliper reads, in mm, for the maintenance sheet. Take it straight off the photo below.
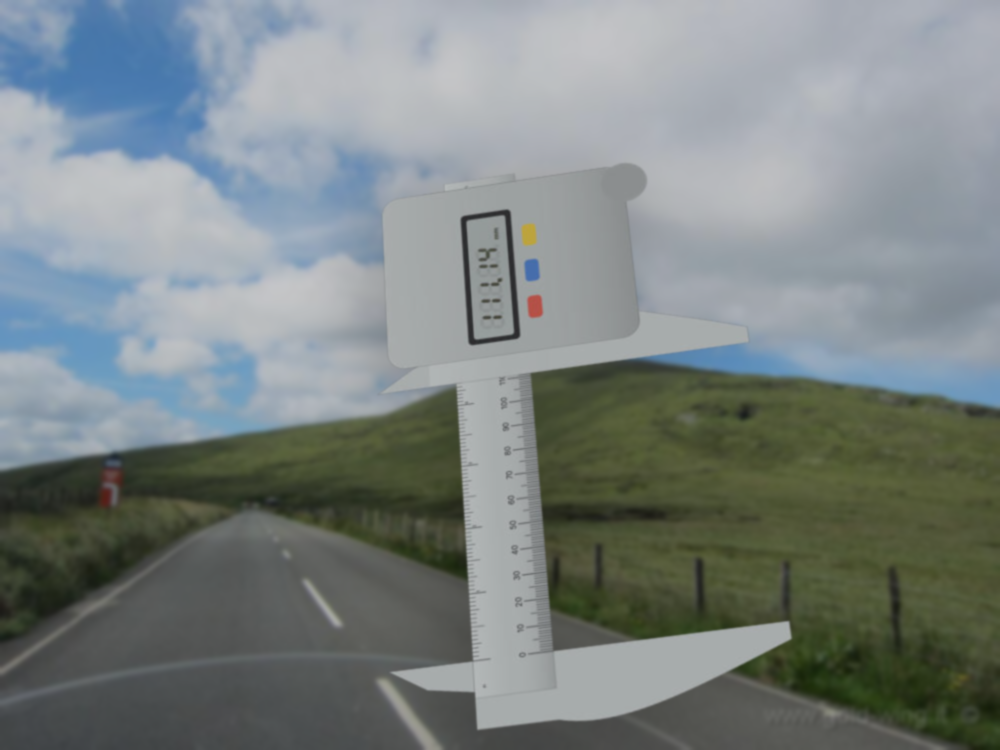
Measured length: 111.14 mm
